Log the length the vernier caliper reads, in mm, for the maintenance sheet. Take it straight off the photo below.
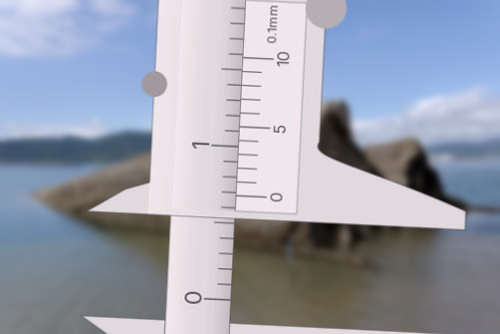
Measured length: 6.8 mm
